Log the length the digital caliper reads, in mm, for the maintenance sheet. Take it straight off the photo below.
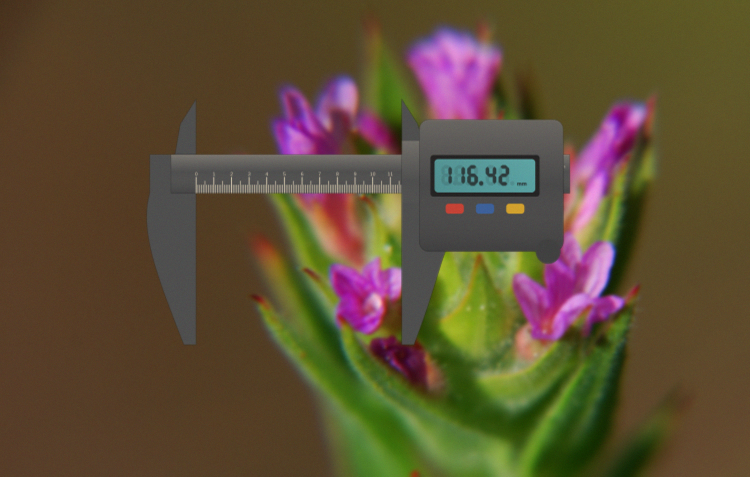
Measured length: 116.42 mm
